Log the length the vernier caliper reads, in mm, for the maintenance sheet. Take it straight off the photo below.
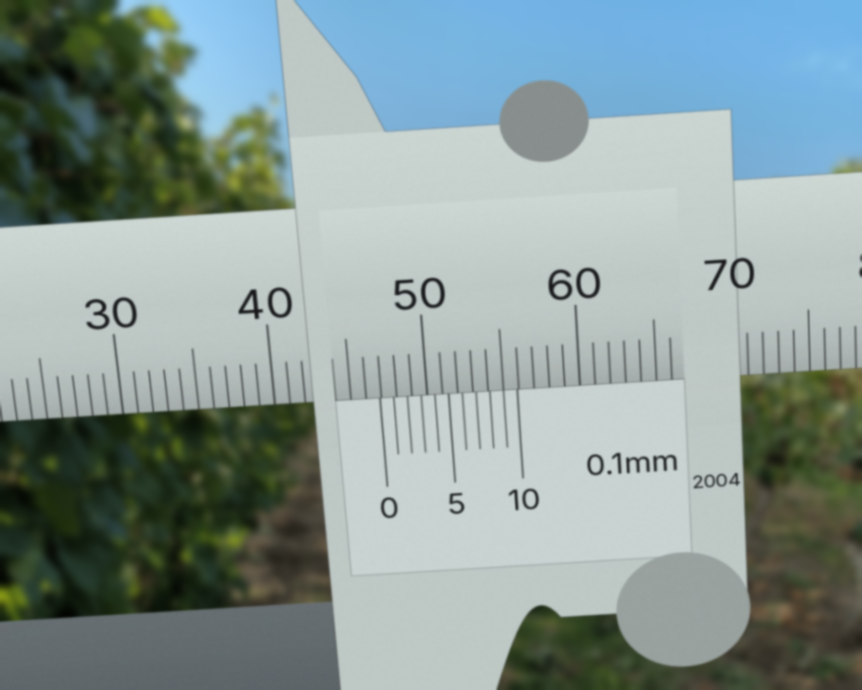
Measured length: 46.9 mm
